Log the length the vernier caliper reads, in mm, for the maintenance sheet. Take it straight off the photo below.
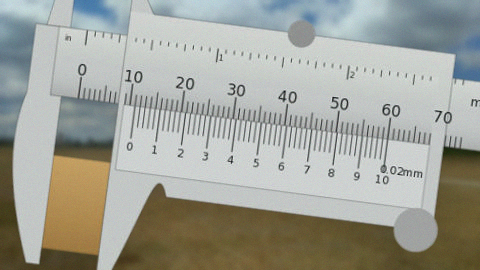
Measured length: 11.0 mm
